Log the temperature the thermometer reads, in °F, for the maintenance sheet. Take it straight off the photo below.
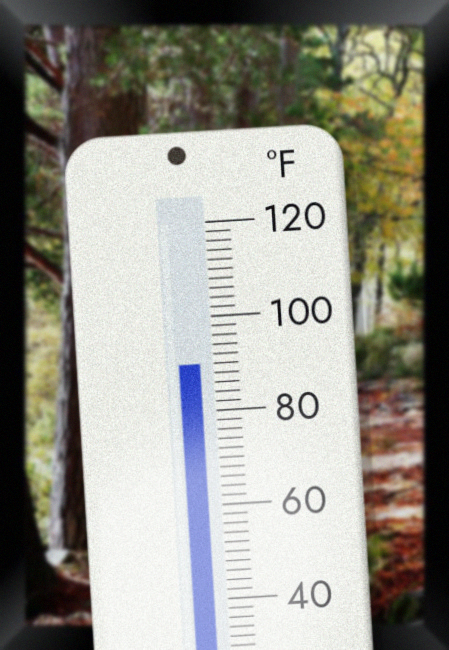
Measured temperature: 90 °F
